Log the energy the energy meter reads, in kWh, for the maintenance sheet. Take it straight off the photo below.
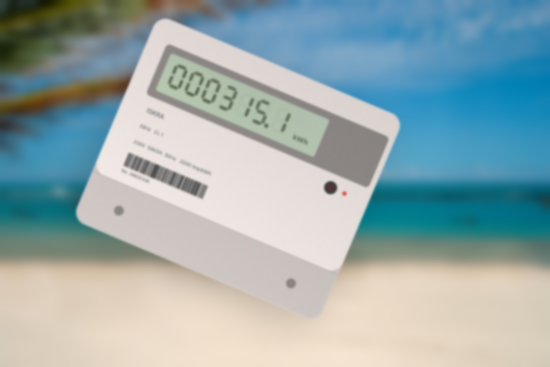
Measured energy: 315.1 kWh
